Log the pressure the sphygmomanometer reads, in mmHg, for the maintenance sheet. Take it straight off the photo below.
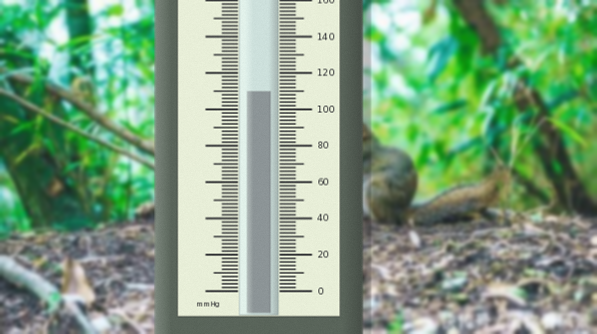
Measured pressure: 110 mmHg
